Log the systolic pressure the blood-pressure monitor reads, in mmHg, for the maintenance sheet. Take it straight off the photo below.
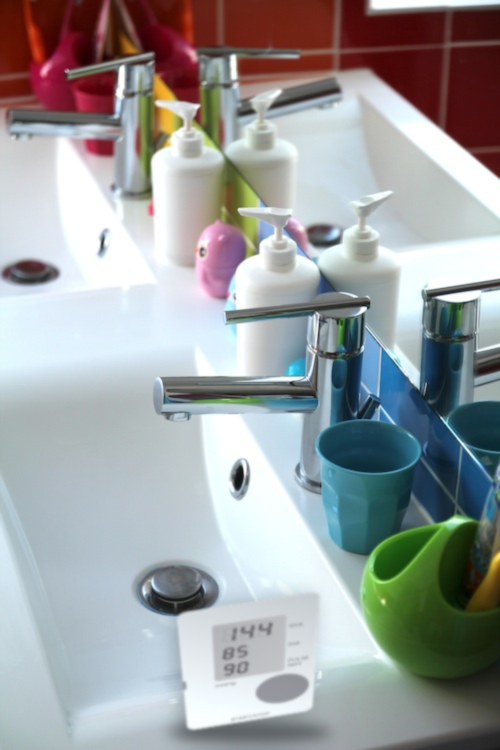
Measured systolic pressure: 144 mmHg
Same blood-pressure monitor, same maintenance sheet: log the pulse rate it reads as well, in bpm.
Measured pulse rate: 90 bpm
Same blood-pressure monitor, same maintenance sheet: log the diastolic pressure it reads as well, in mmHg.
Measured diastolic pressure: 85 mmHg
